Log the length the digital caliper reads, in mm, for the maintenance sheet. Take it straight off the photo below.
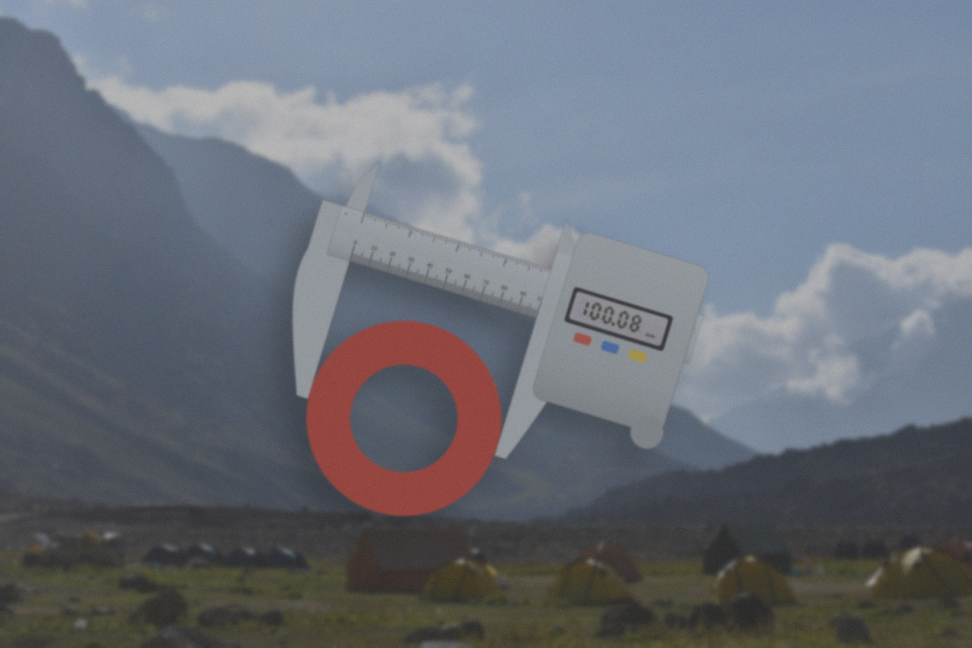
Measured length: 100.08 mm
